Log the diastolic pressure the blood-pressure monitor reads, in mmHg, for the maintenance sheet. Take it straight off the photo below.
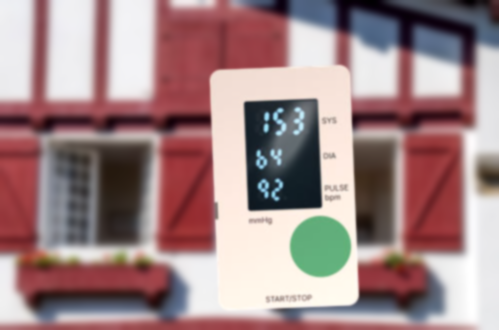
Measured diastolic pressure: 64 mmHg
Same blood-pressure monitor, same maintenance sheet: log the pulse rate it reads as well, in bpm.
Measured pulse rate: 92 bpm
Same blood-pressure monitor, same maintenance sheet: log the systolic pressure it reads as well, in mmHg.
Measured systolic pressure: 153 mmHg
